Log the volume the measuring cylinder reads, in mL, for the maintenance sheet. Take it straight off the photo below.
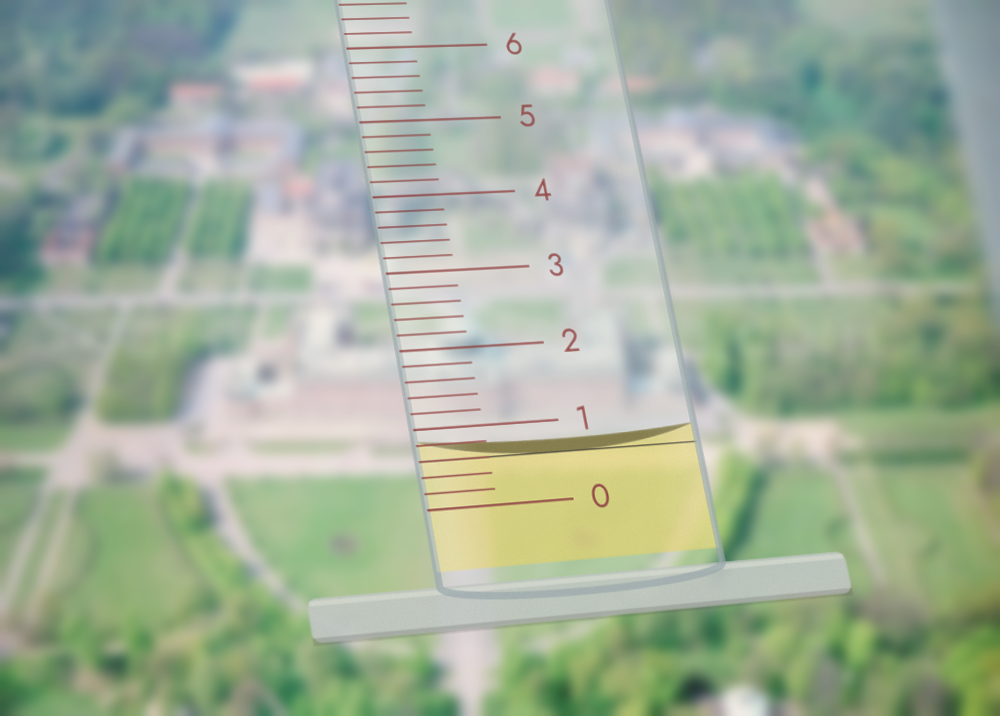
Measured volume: 0.6 mL
